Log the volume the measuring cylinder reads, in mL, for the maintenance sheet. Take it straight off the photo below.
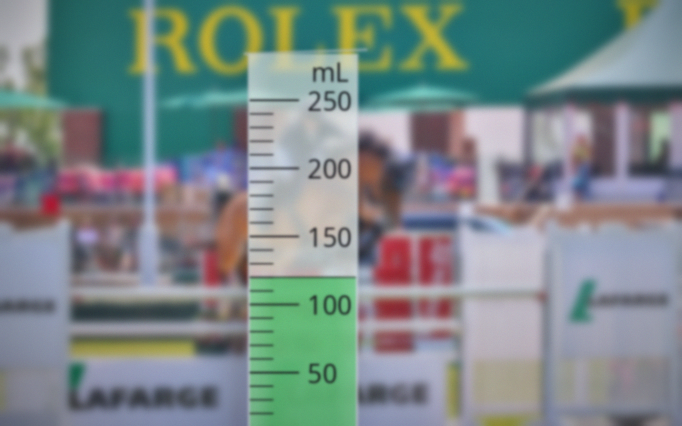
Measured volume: 120 mL
